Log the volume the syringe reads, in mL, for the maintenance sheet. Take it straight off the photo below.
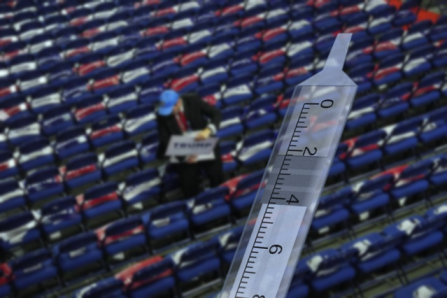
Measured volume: 2.2 mL
